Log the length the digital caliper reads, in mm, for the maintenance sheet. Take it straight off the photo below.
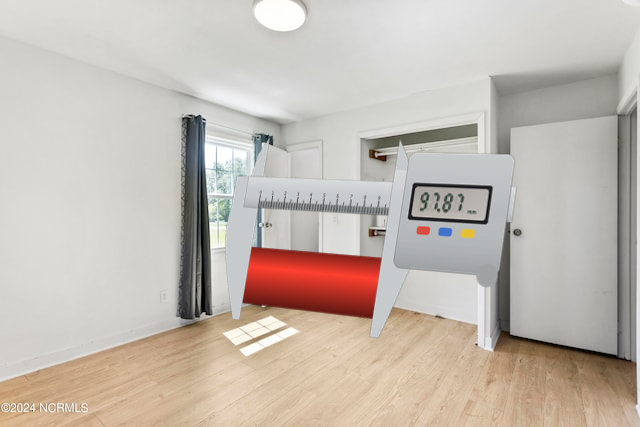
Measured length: 97.87 mm
